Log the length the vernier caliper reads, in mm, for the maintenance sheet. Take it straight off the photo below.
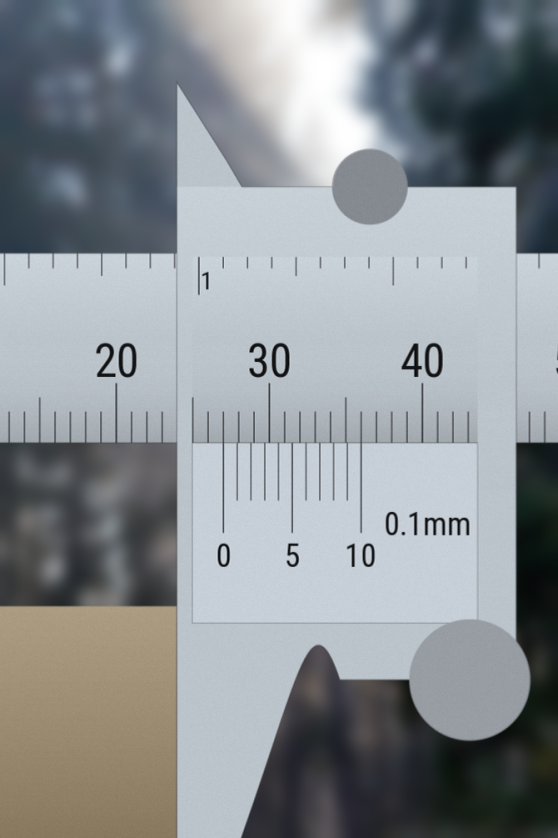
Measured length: 27.0 mm
